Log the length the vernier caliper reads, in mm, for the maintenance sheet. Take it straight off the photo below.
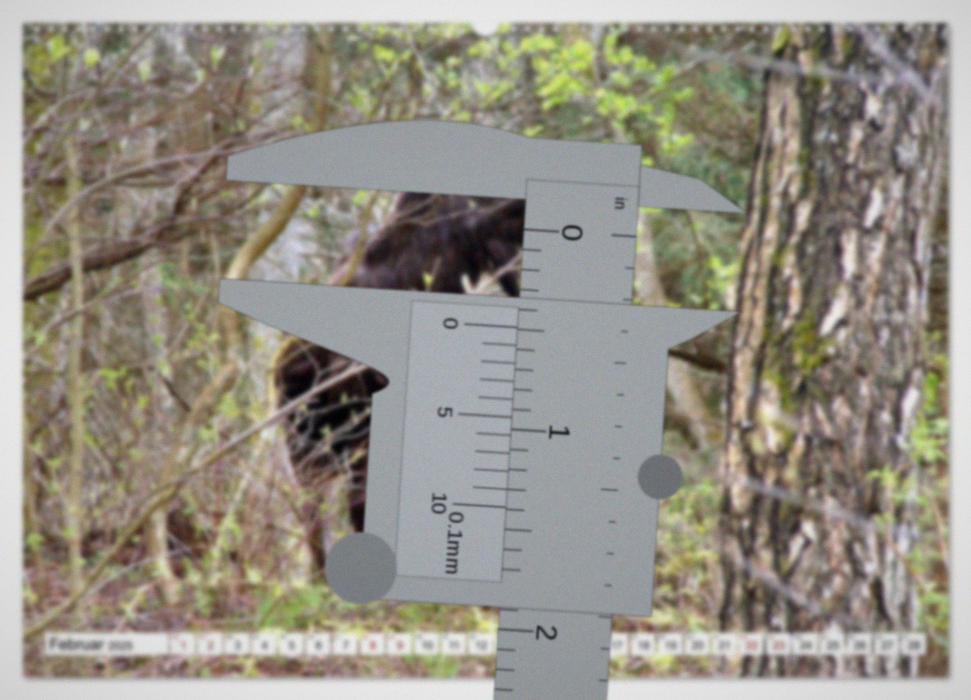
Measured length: 4.9 mm
